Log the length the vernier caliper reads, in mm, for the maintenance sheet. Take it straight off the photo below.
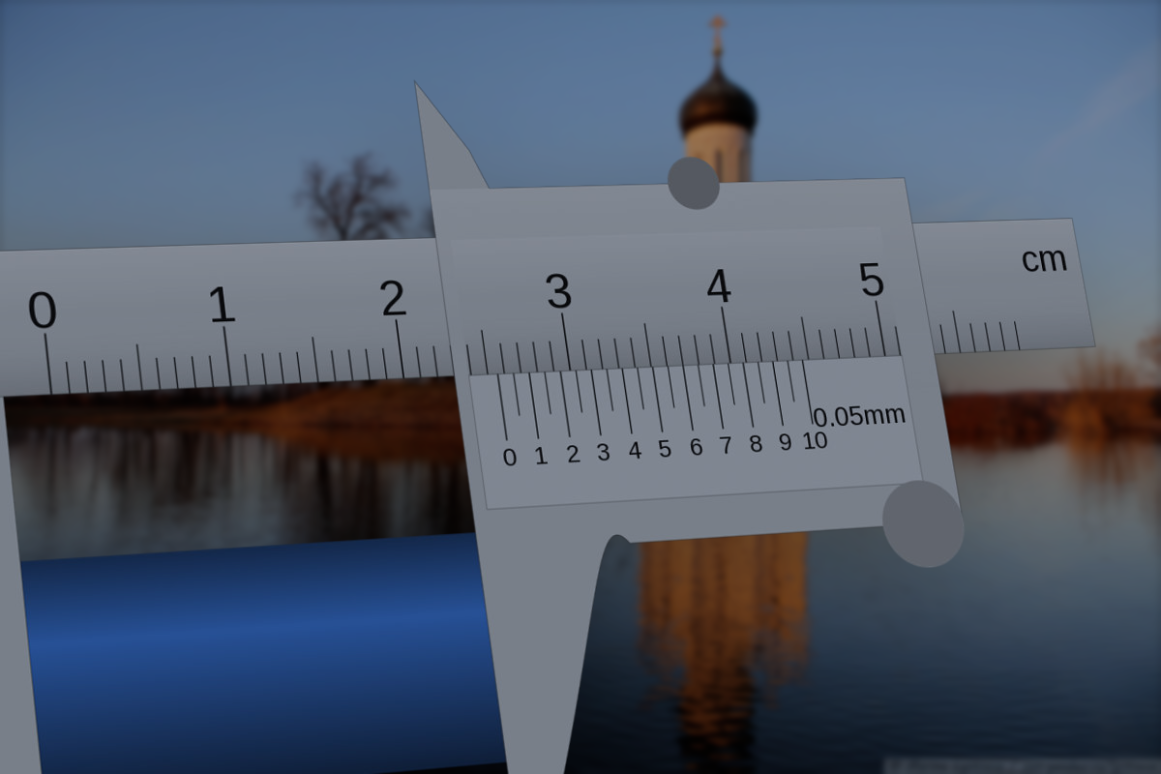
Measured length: 25.6 mm
